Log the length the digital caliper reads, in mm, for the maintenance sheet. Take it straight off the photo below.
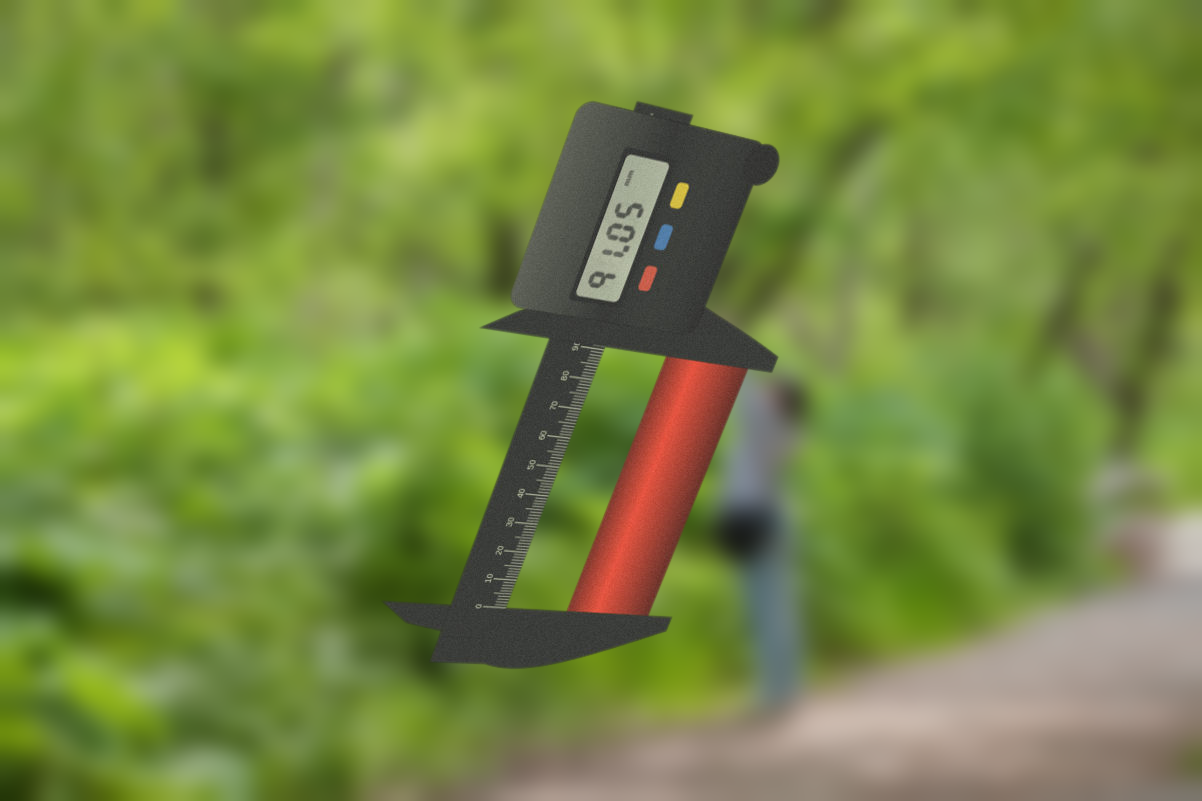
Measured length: 91.05 mm
